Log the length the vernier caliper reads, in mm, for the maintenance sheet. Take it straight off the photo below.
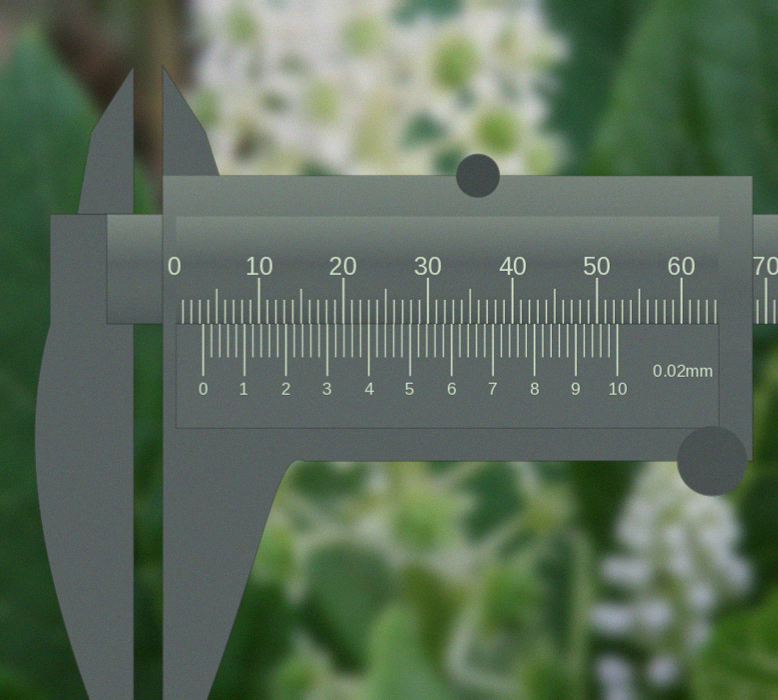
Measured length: 3.4 mm
